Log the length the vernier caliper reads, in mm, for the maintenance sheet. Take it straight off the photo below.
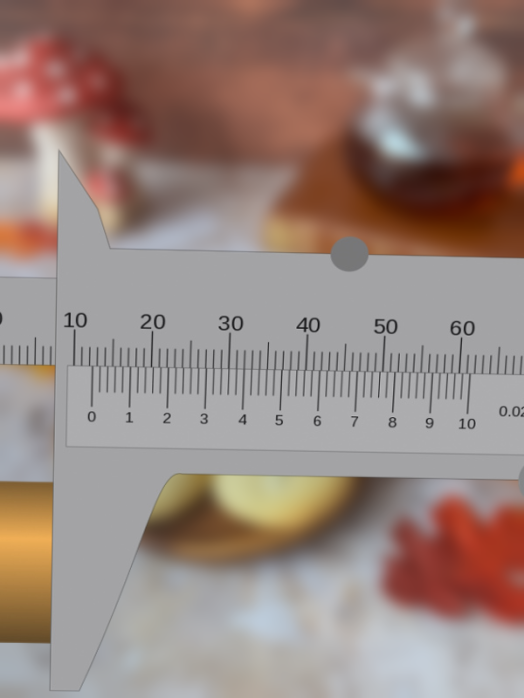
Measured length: 12.4 mm
